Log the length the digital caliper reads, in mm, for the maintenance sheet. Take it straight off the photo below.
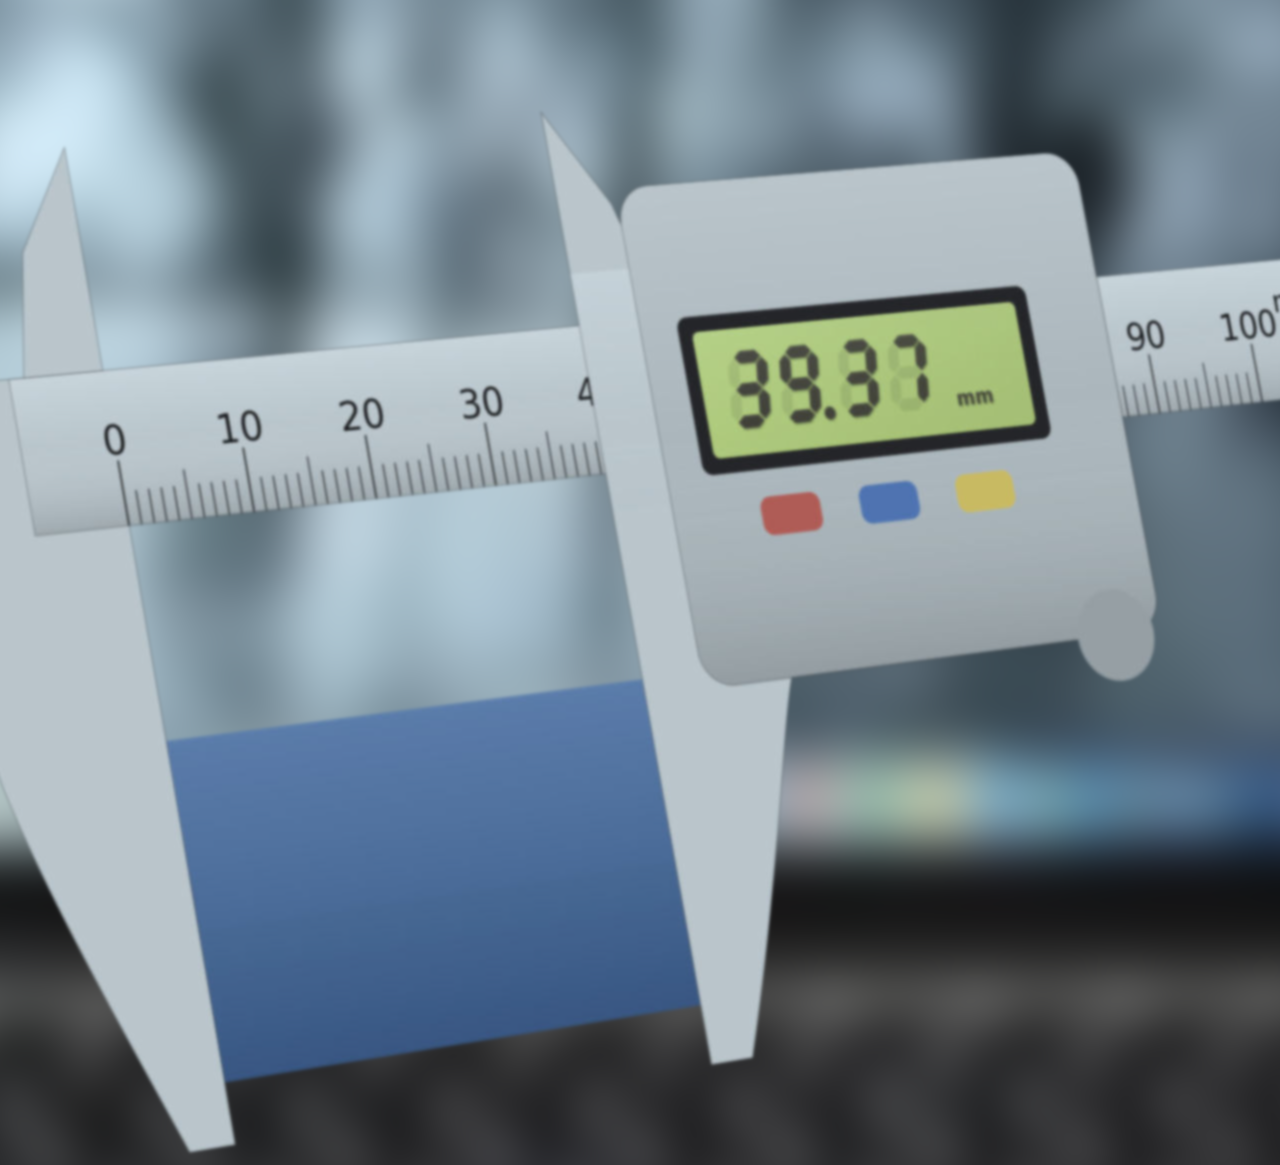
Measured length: 39.37 mm
